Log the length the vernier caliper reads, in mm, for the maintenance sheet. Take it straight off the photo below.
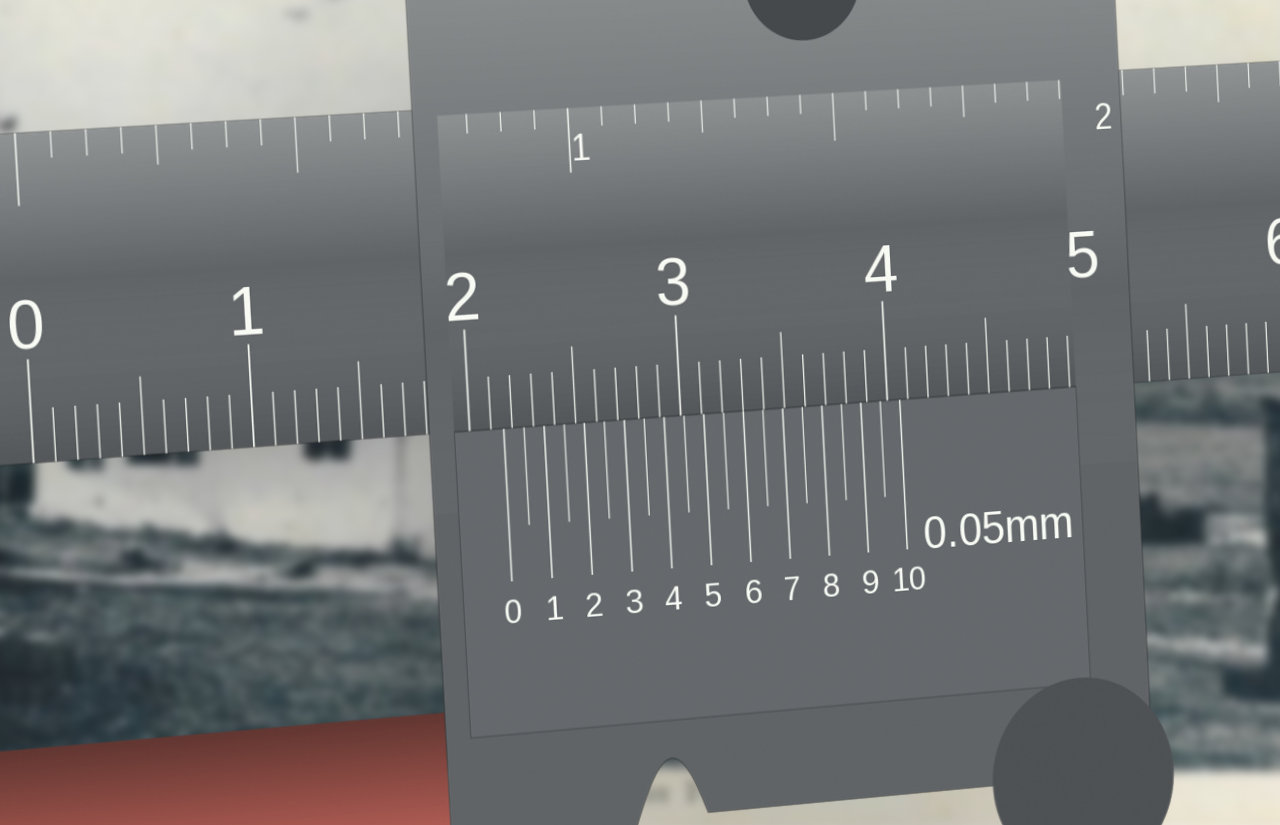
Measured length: 21.6 mm
